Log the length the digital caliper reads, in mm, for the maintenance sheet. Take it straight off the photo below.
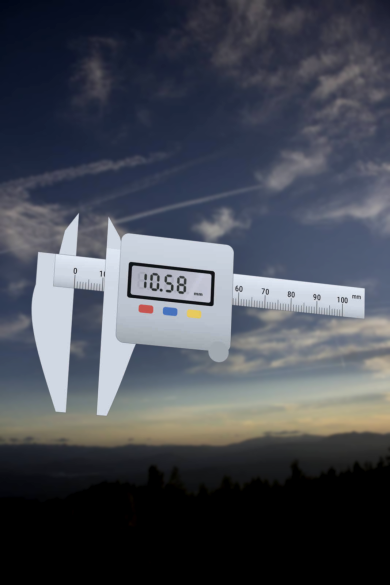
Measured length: 10.58 mm
